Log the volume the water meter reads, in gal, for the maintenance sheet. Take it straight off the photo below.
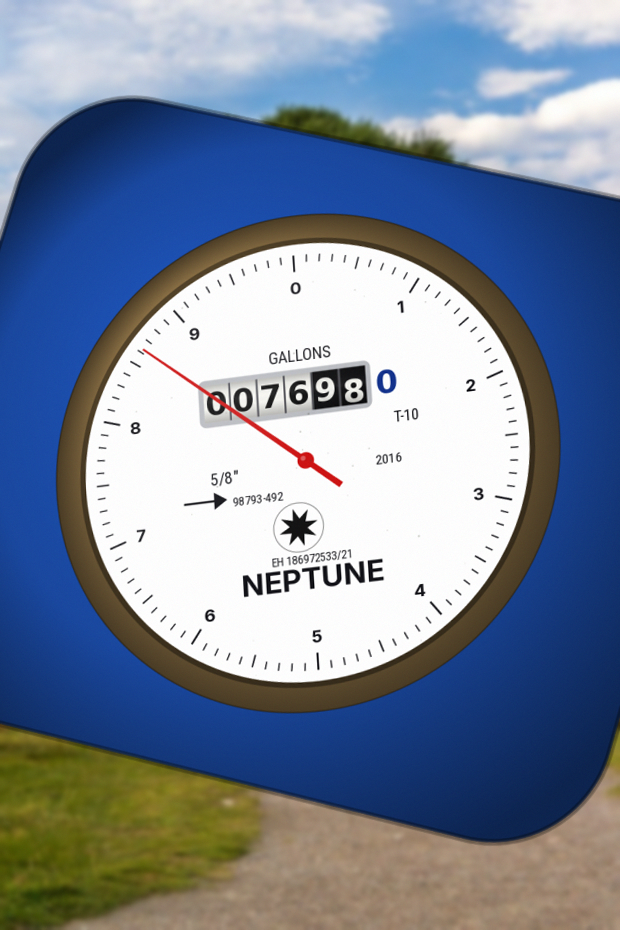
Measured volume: 76978.6 gal
